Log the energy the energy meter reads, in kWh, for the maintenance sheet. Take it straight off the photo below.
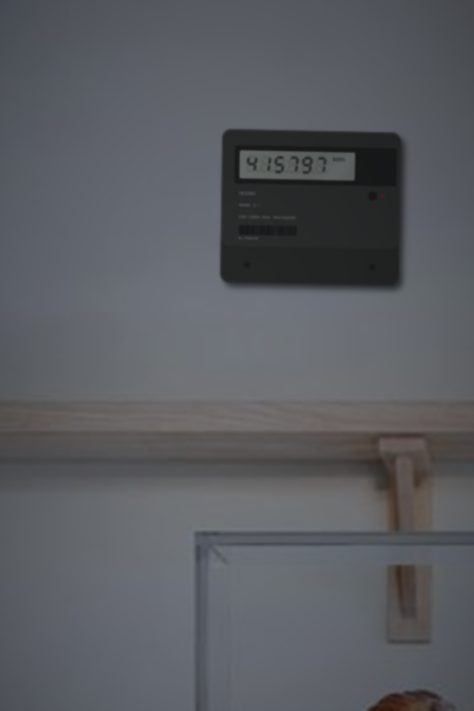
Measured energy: 415797 kWh
